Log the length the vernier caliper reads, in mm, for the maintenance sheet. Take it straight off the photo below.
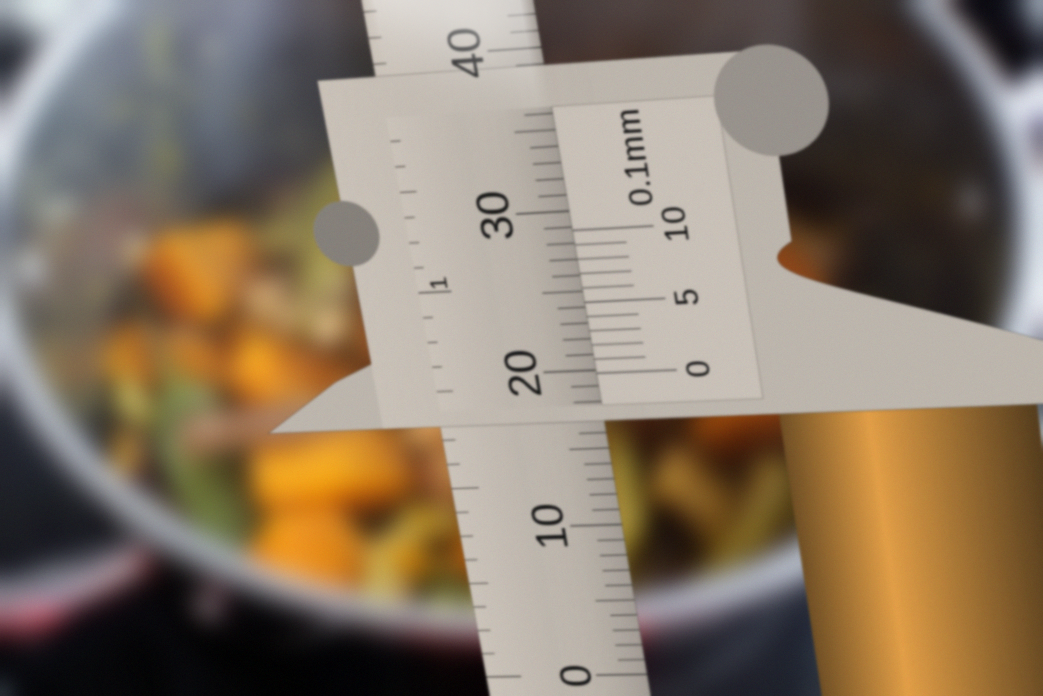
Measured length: 19.8 mm
